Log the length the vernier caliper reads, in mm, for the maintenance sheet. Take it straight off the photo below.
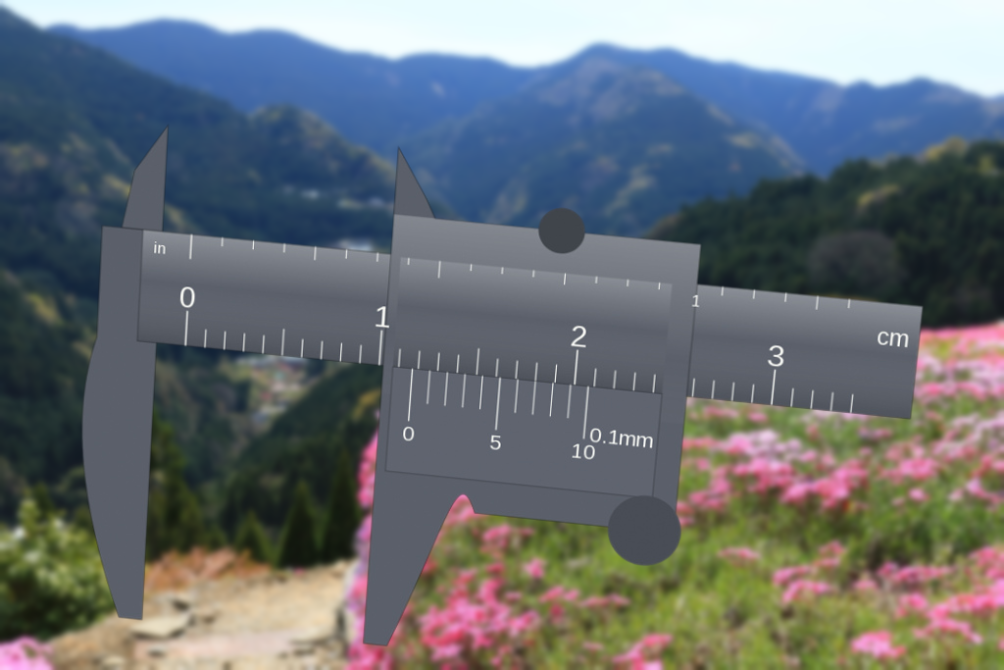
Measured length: 11.7 mm
